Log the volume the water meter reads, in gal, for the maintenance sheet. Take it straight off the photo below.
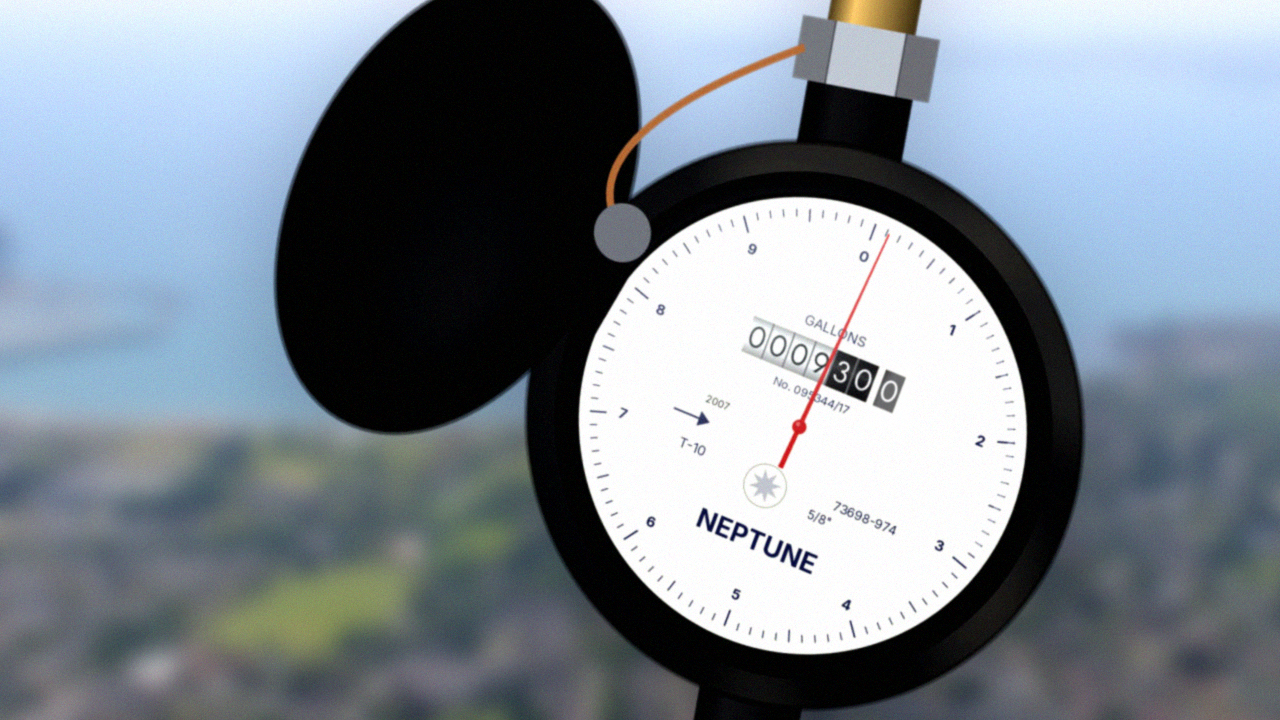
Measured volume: 9300.1 gal
